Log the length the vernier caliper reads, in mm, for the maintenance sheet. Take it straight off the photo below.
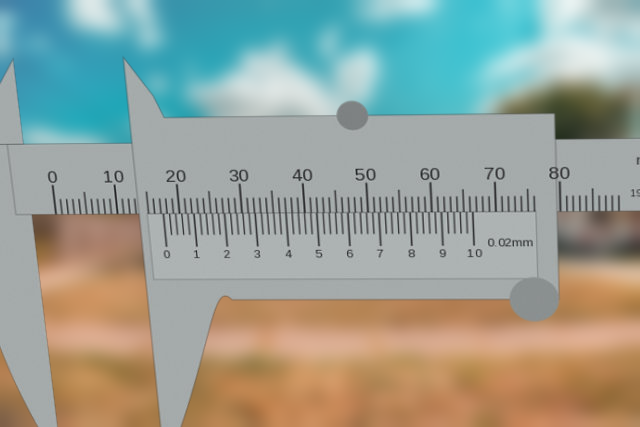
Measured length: 17.4 mm
